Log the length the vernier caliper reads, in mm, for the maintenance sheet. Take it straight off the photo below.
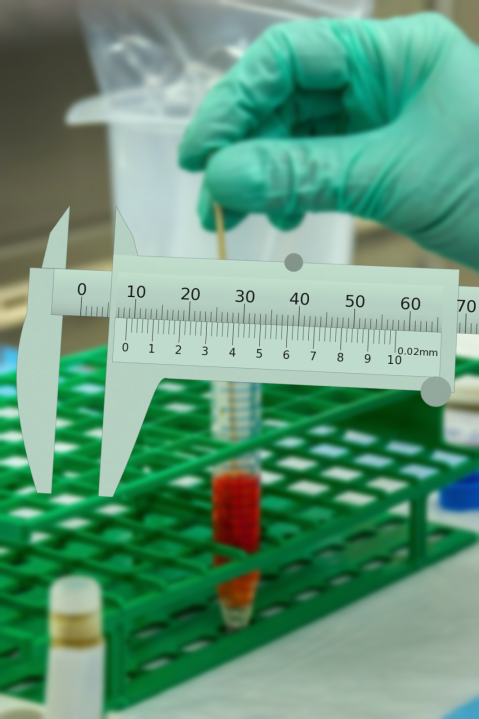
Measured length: 8.6 mm
